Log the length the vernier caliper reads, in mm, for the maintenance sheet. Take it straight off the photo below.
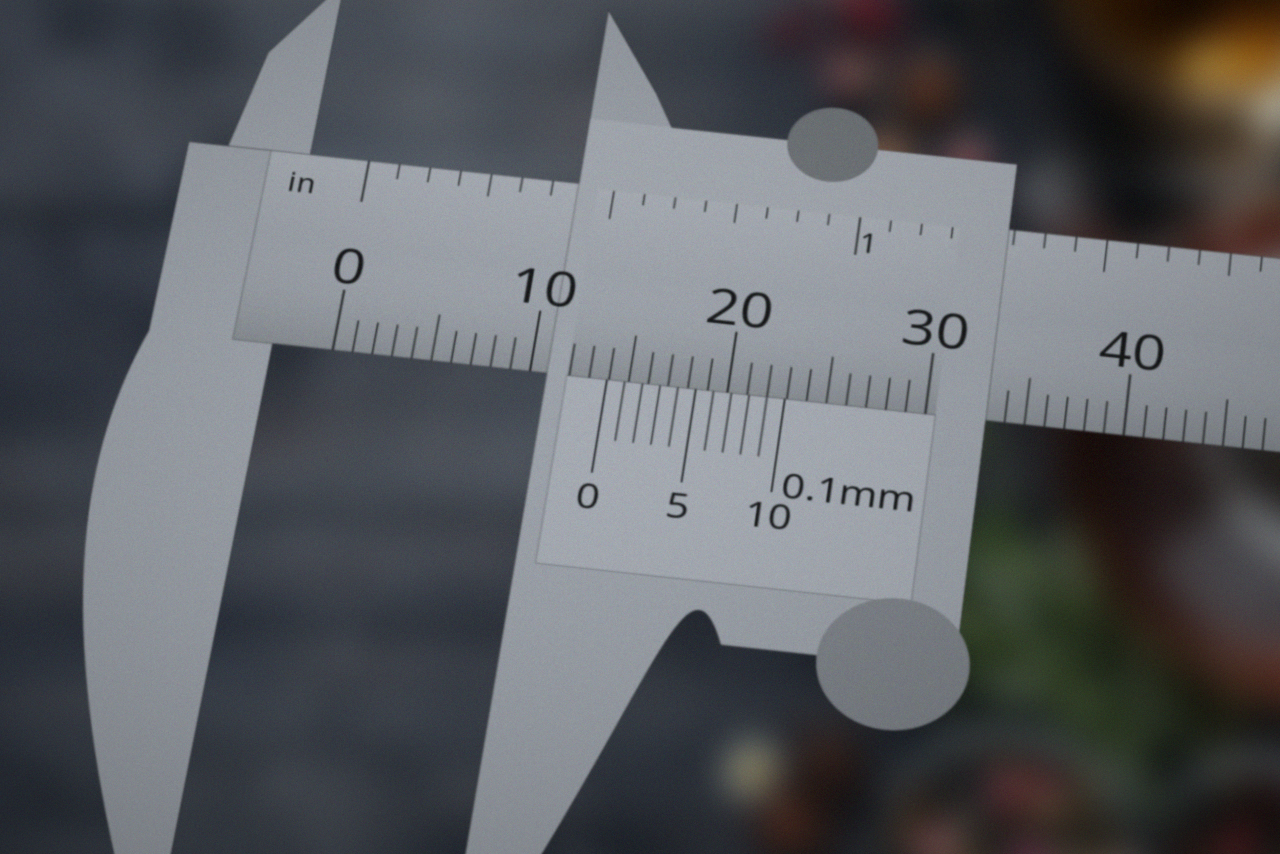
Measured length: 13.9 mm
